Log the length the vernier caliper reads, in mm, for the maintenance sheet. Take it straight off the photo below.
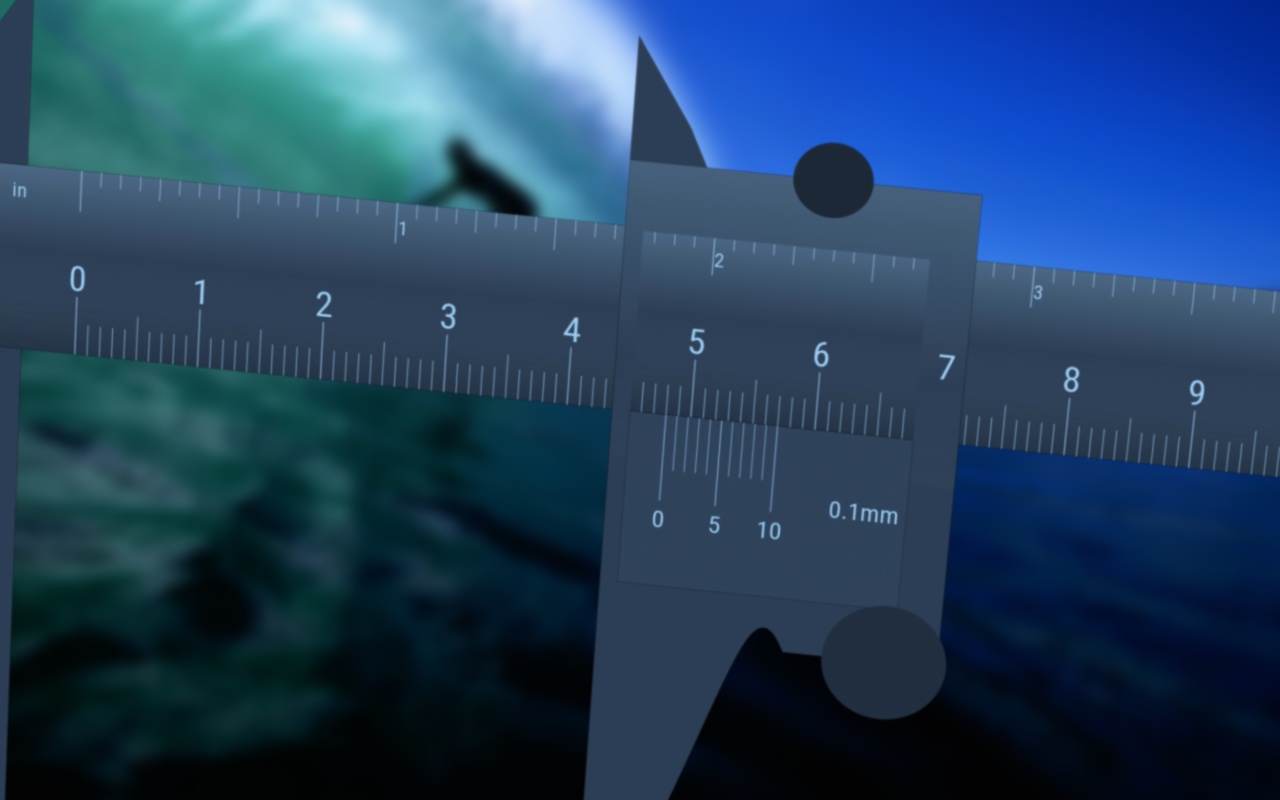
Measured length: 48.0 mm
